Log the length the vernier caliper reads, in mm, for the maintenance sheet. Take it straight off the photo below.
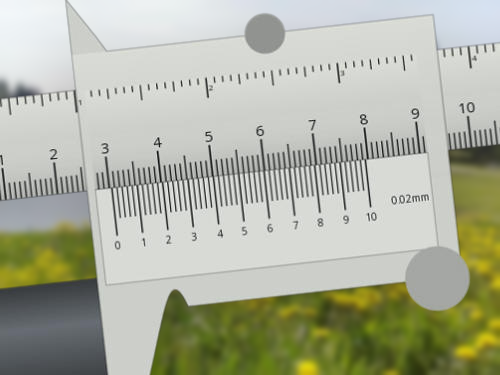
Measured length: 30.5 mm
